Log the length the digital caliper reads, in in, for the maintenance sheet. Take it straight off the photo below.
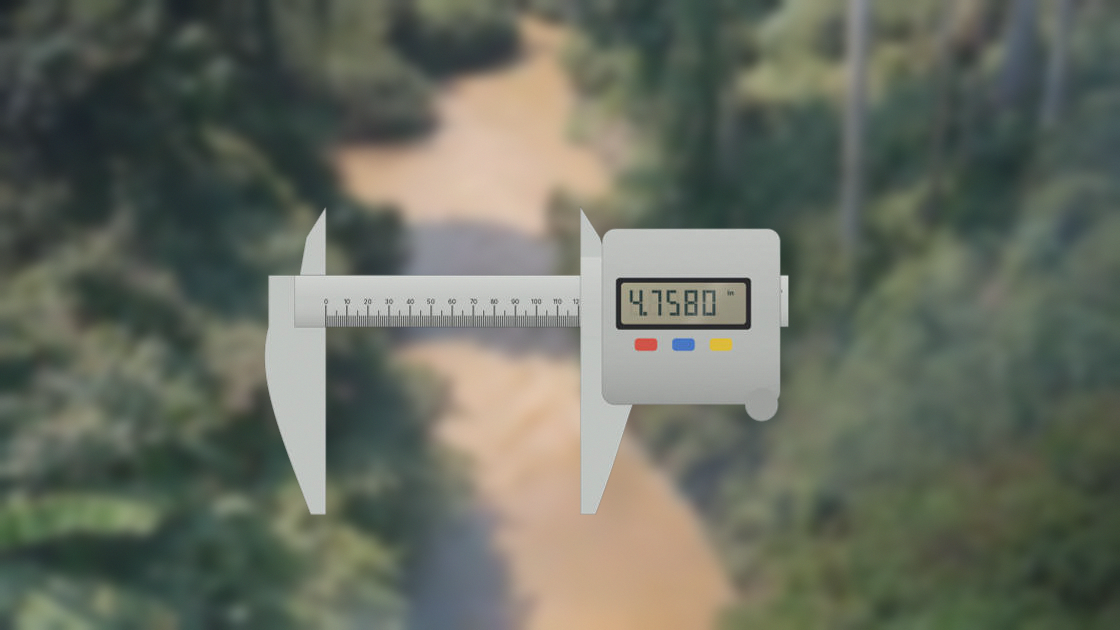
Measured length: 4.7580 in
